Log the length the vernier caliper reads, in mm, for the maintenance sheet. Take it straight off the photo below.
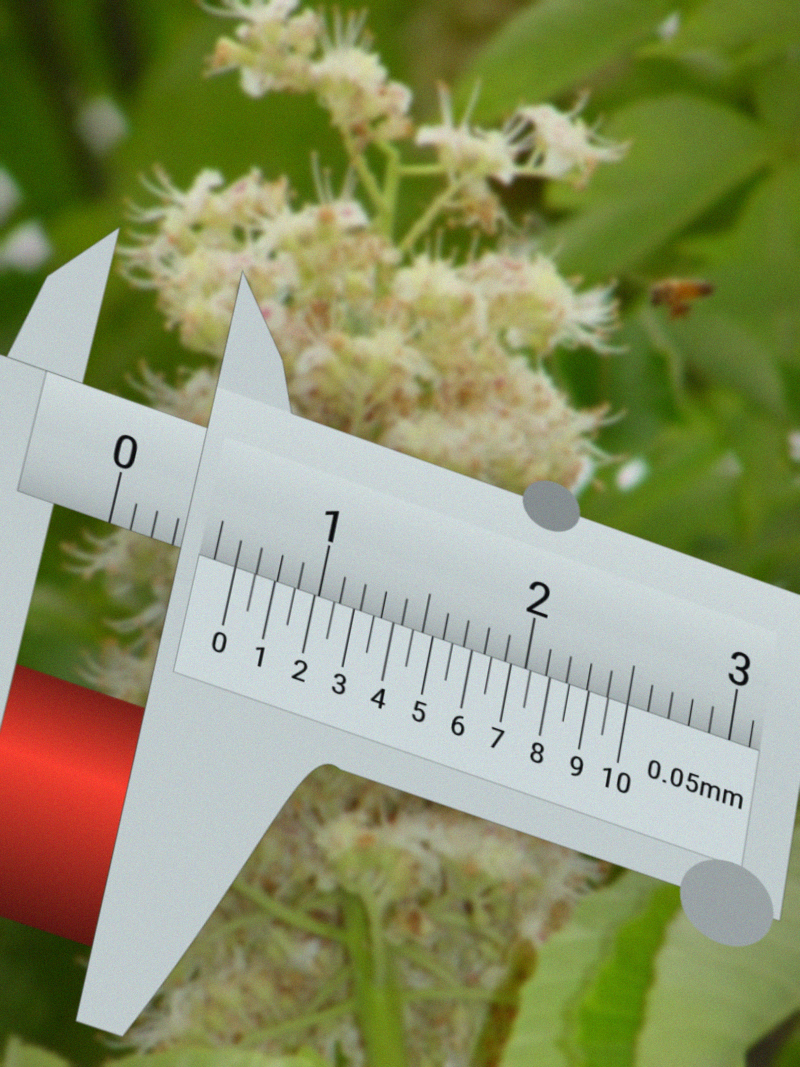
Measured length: 6.0 mm
